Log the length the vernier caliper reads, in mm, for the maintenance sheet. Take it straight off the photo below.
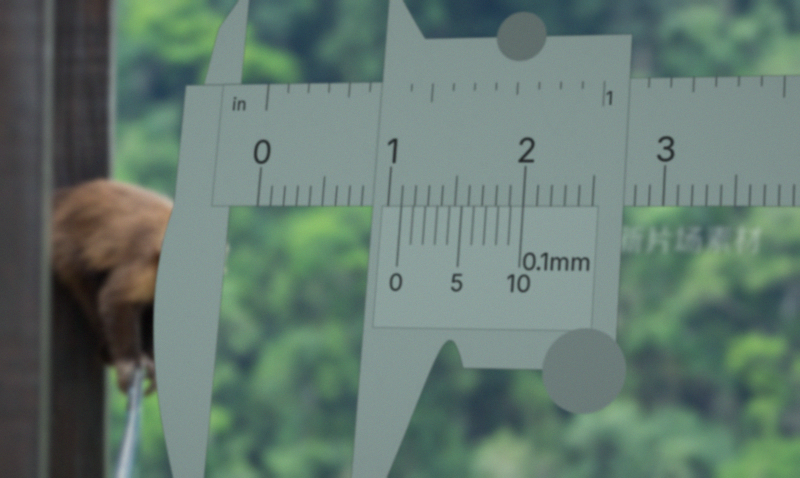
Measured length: 11.0 mm
